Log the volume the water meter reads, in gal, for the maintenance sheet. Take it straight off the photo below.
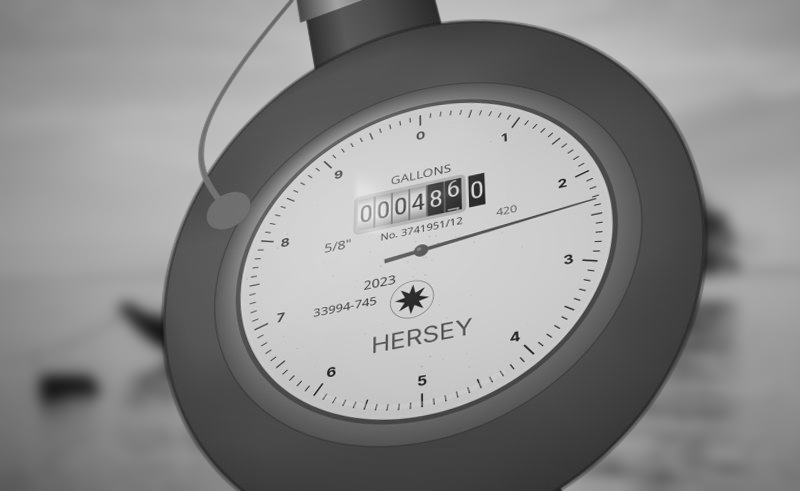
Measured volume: 4862.3 gal
